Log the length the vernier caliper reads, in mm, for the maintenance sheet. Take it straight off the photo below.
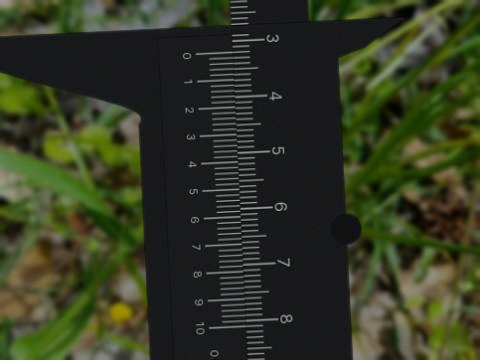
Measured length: 32.0 mm
